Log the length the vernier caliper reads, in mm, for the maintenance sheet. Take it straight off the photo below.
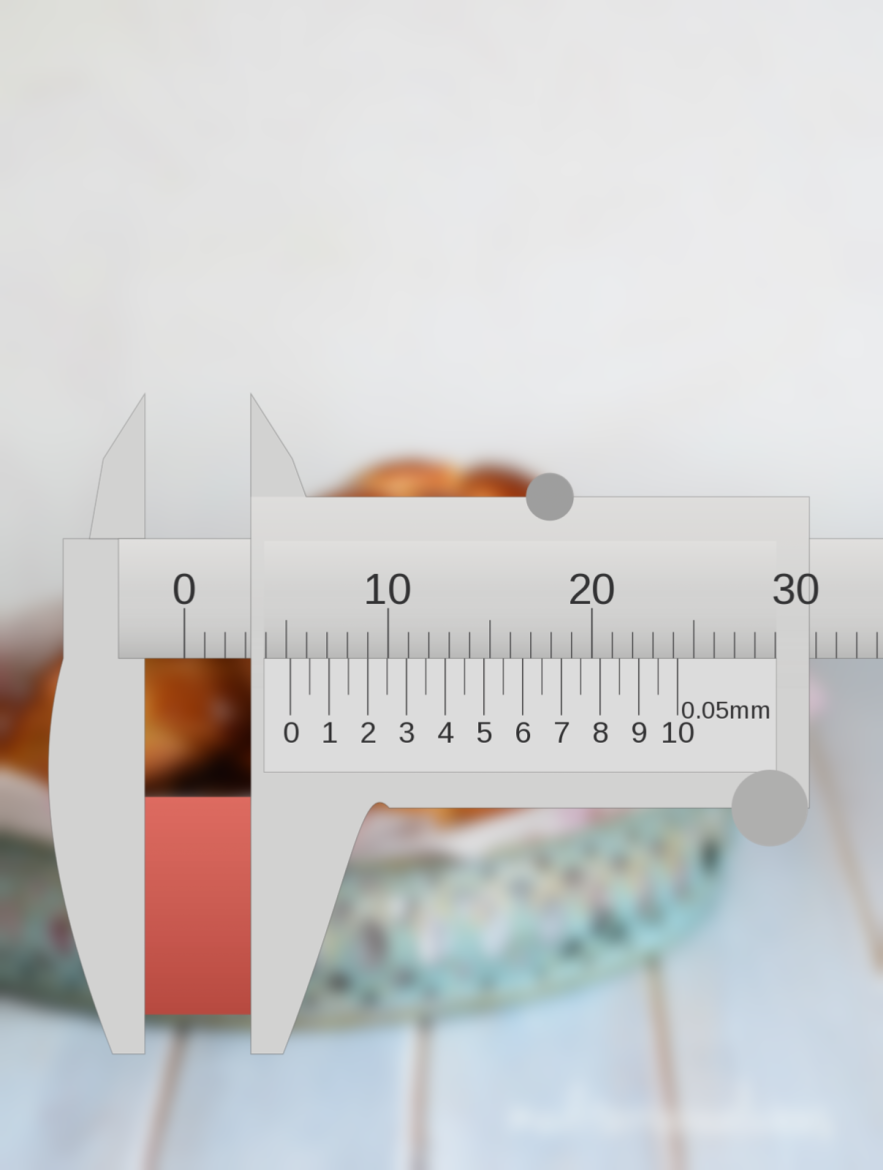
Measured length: 5.2 mm
